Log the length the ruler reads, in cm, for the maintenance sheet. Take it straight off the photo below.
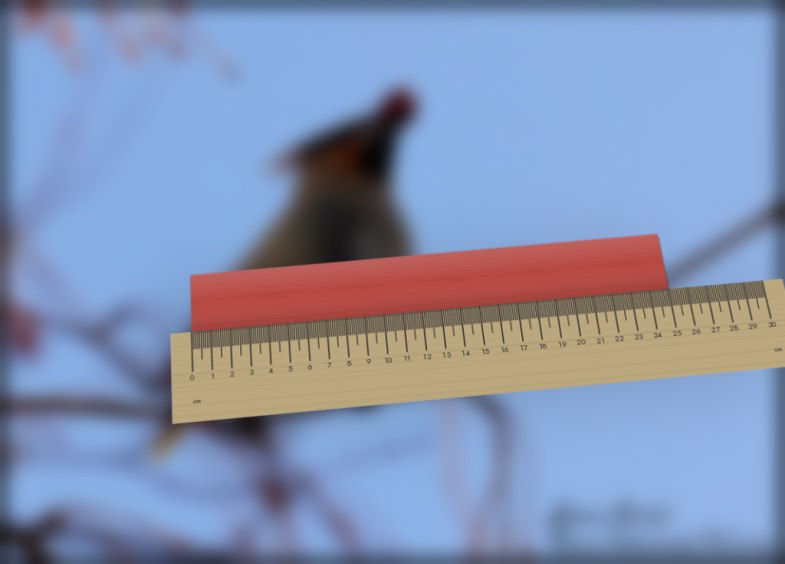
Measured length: 25 cm
